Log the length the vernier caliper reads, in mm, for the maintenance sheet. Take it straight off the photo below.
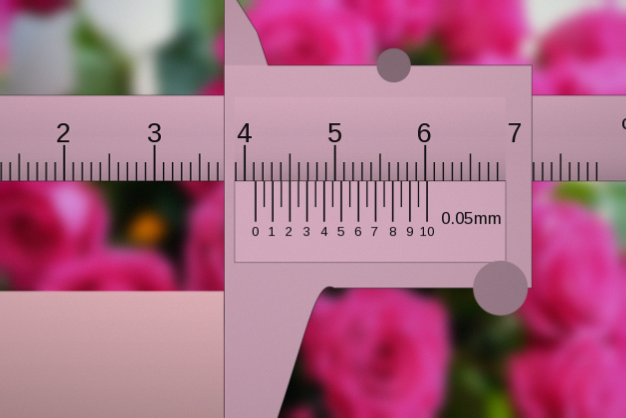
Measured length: 41.2 mm
